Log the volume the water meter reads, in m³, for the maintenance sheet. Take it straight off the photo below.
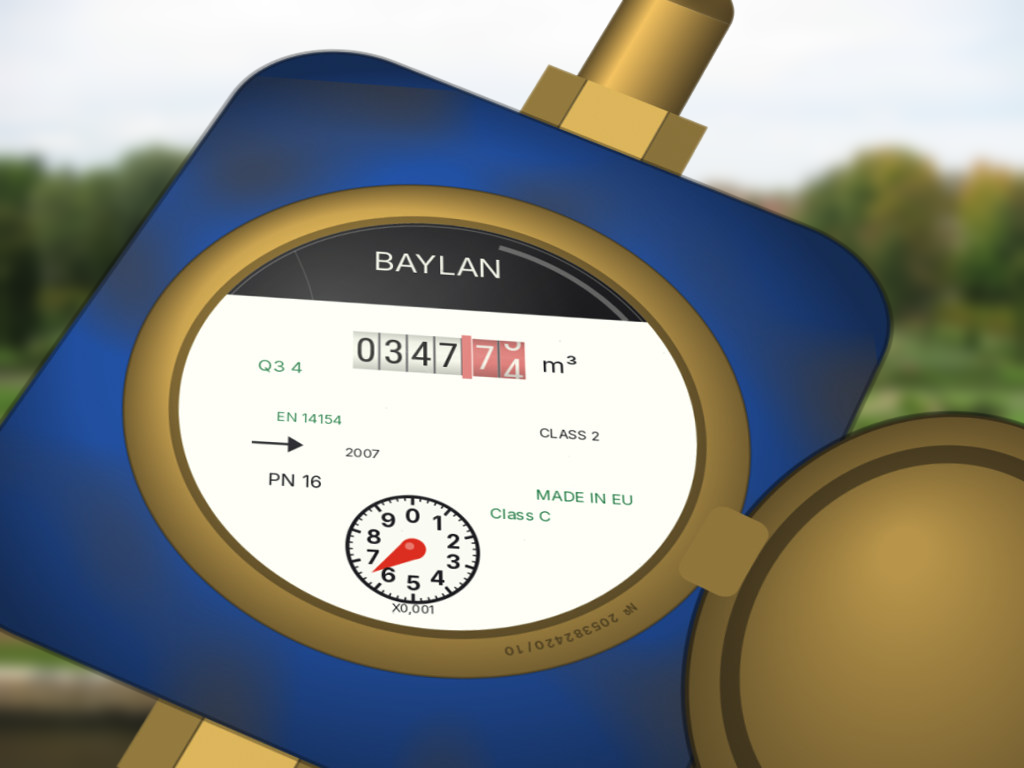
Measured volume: 347.736 m³
